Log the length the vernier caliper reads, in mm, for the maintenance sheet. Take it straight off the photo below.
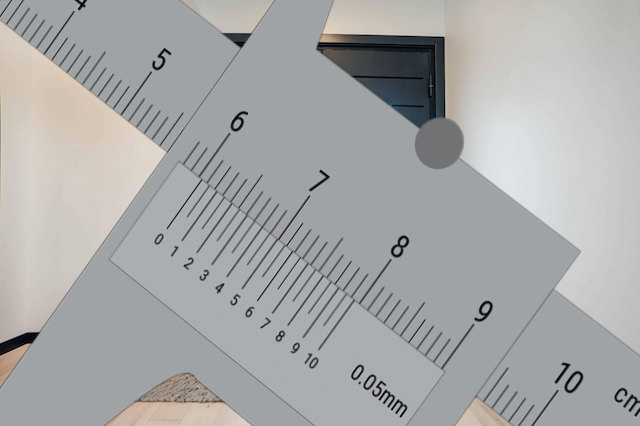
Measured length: 60.4 mm
